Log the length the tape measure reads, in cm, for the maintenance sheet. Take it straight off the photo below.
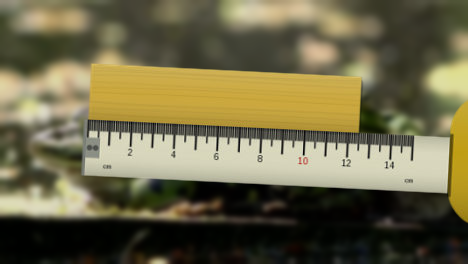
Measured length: 12.5 cm
